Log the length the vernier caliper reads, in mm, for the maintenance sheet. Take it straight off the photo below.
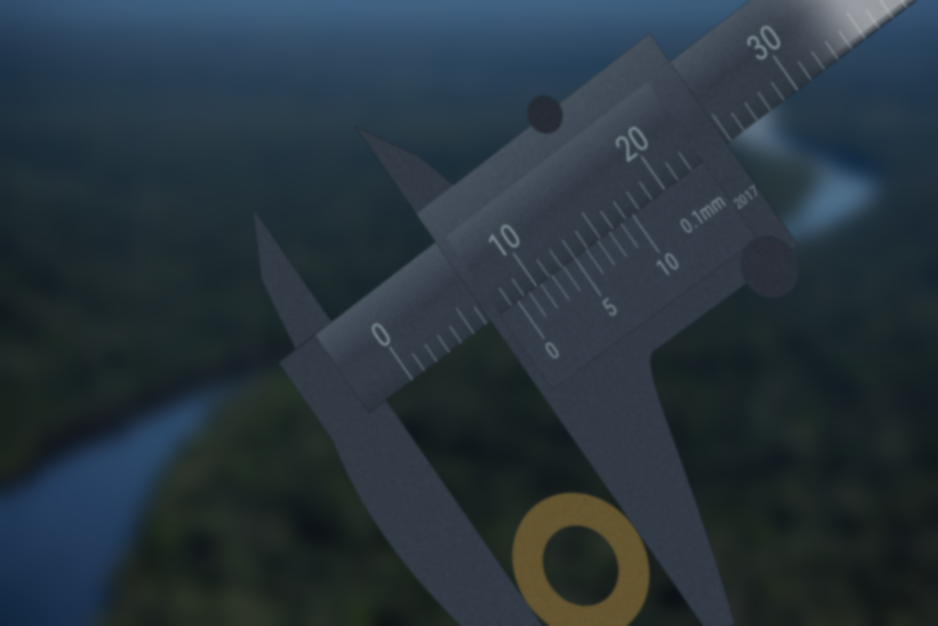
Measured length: 8.5 mm
